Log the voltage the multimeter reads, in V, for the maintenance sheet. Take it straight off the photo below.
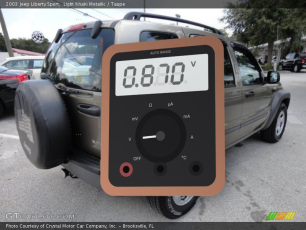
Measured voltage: 0.870 V
